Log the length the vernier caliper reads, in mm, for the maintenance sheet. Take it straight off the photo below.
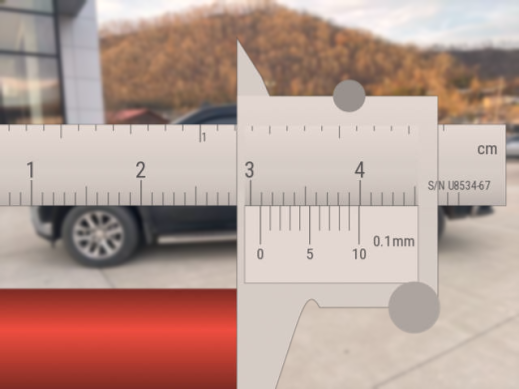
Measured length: 30.9 mm
